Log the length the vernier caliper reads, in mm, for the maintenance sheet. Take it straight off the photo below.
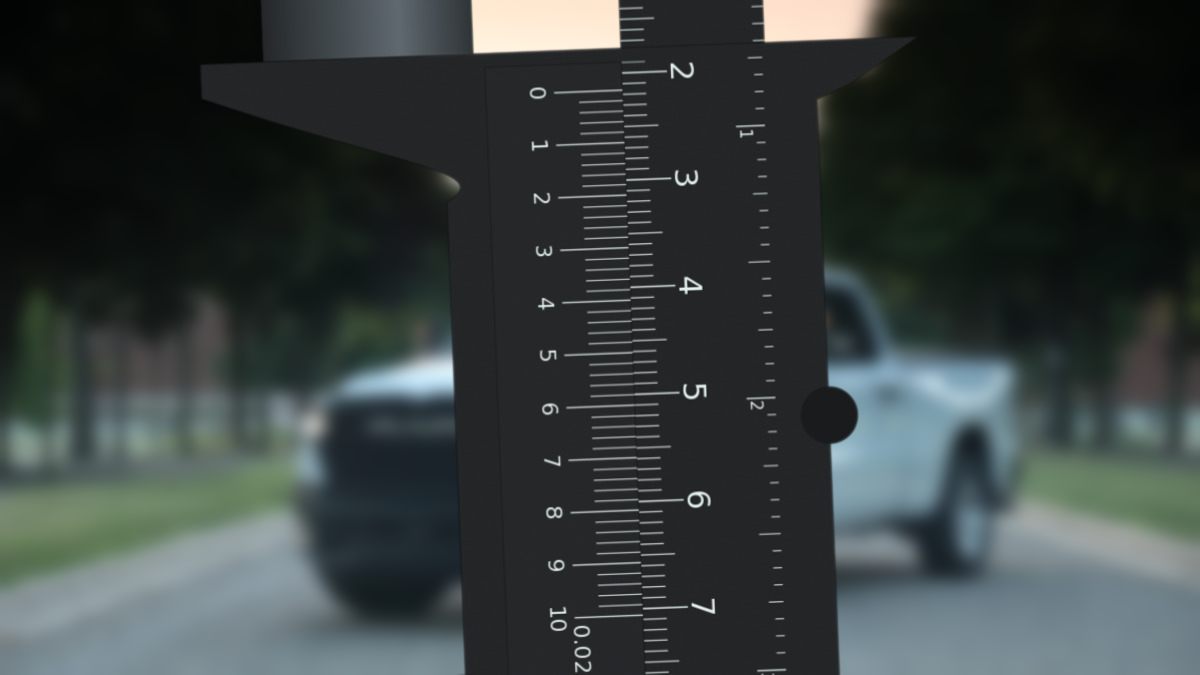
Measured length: 21.6 mm
